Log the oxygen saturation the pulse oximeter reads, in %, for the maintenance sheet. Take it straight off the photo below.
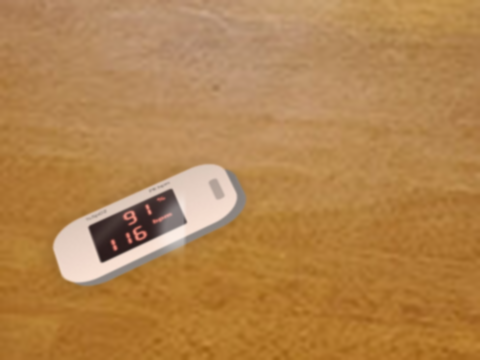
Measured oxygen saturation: 91 %
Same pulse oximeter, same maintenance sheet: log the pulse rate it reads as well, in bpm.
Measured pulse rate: 116 bpm
